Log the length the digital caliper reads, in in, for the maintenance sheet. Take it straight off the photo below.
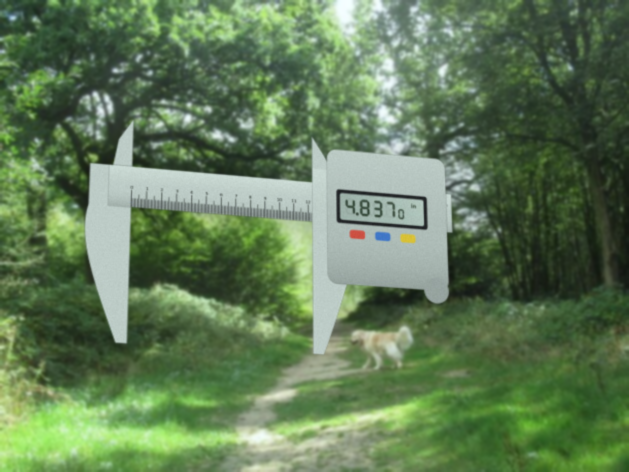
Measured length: 4.8370 in
